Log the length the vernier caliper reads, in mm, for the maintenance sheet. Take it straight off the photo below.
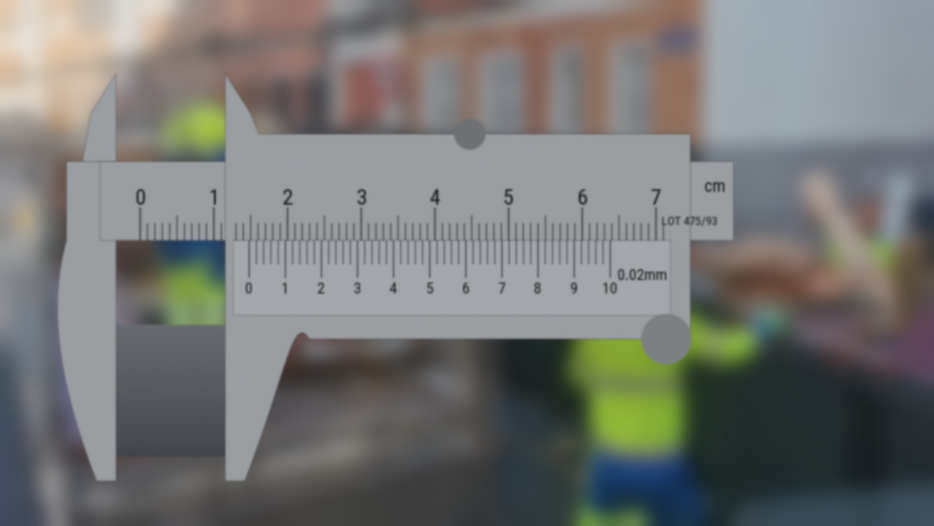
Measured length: 14.8 mm
